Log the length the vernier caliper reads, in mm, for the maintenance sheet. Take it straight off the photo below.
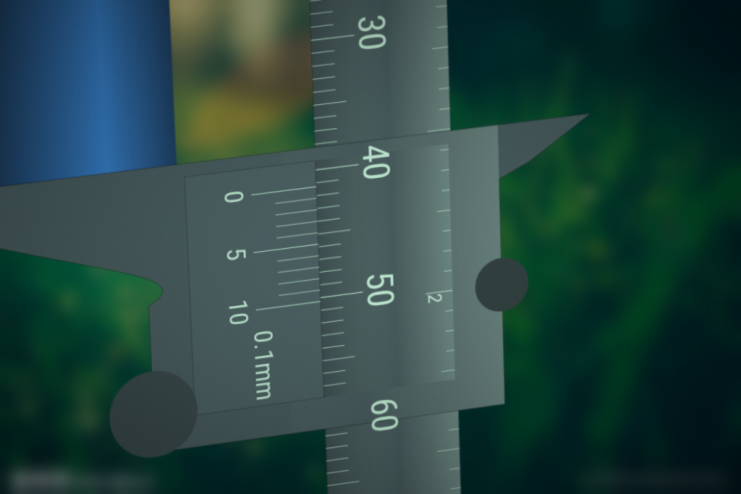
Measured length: 41.3 mm
